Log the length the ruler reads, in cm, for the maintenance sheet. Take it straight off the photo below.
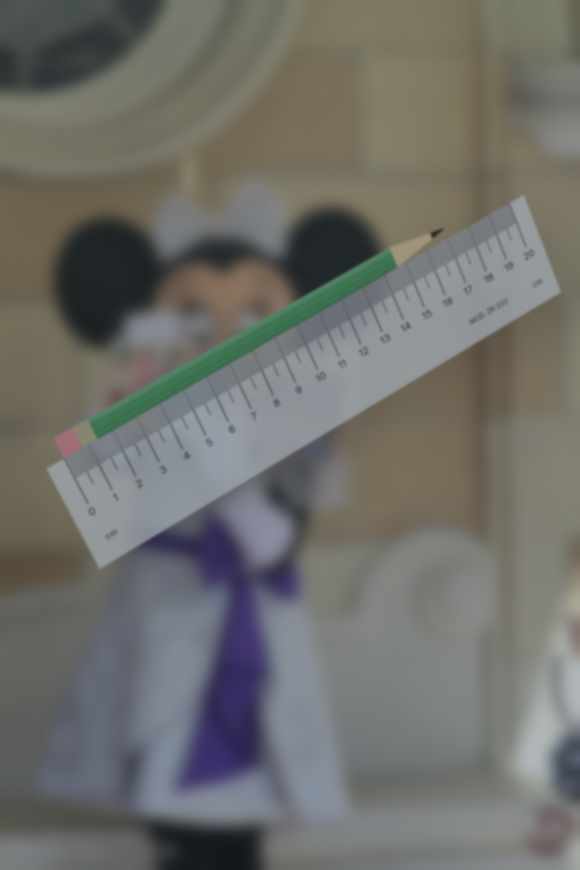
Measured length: 17 cm
